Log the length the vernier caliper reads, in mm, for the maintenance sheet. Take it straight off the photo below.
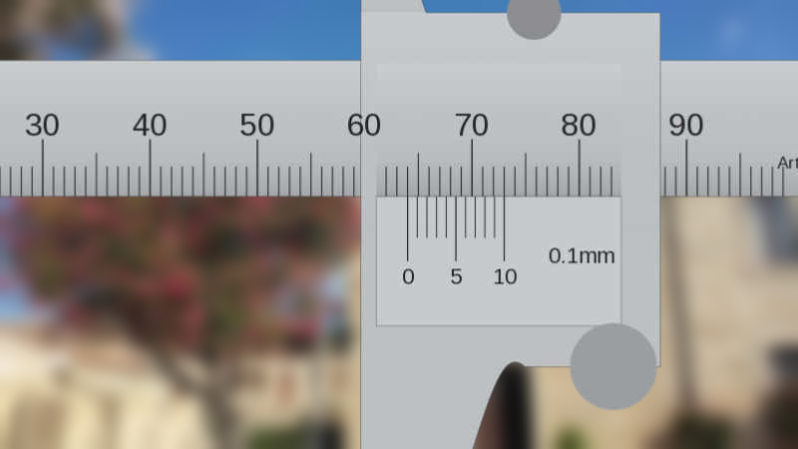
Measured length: 64.0 mm
